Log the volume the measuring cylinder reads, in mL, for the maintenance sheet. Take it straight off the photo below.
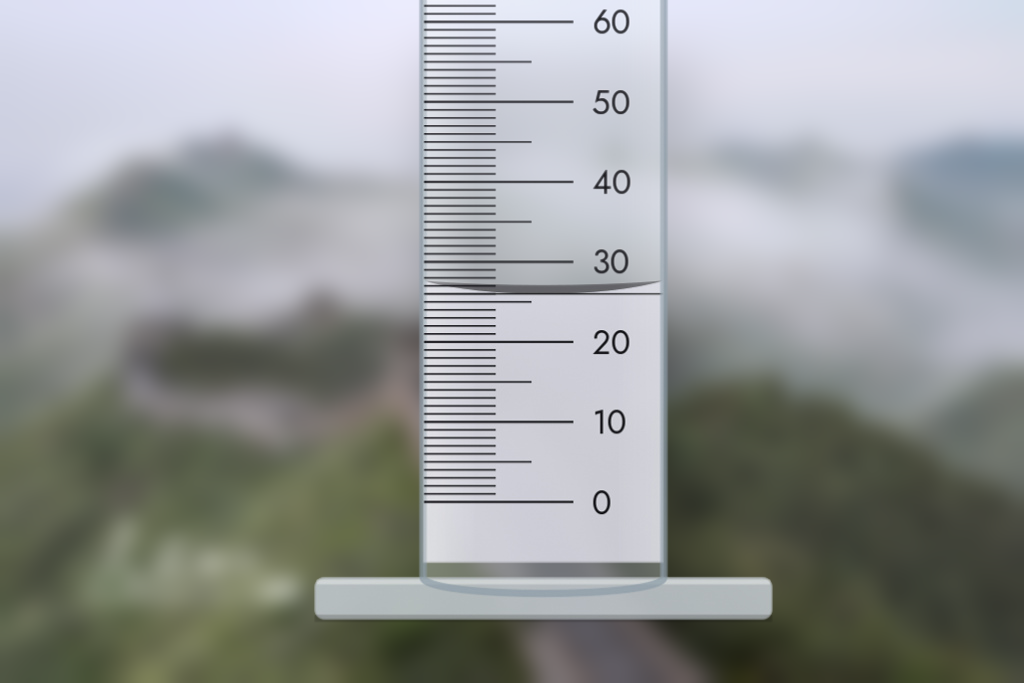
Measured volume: 26 mL
